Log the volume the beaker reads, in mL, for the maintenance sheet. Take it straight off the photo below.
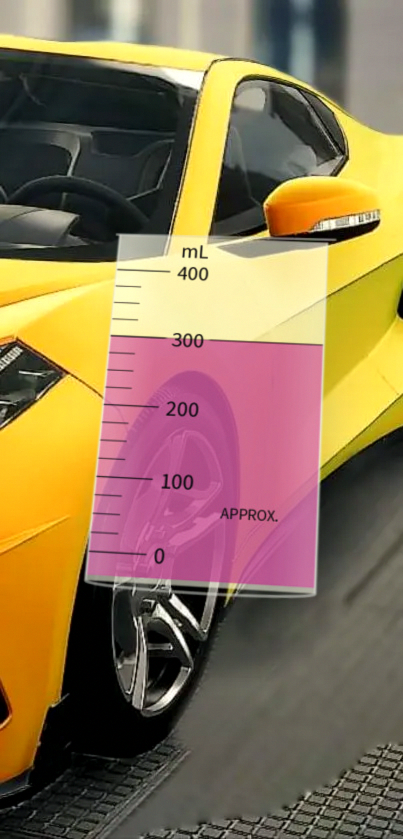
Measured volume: 300 mL
